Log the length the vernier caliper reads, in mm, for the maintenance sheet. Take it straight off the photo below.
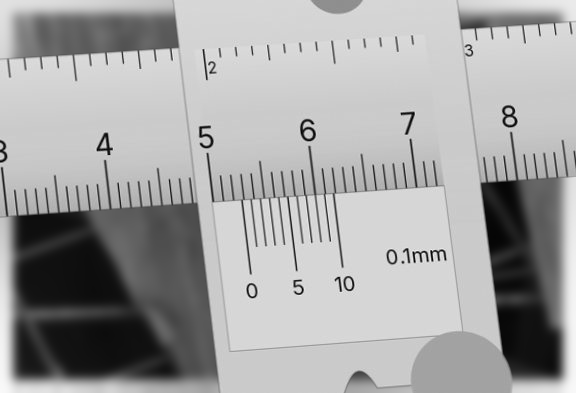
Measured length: 52.8 mm
